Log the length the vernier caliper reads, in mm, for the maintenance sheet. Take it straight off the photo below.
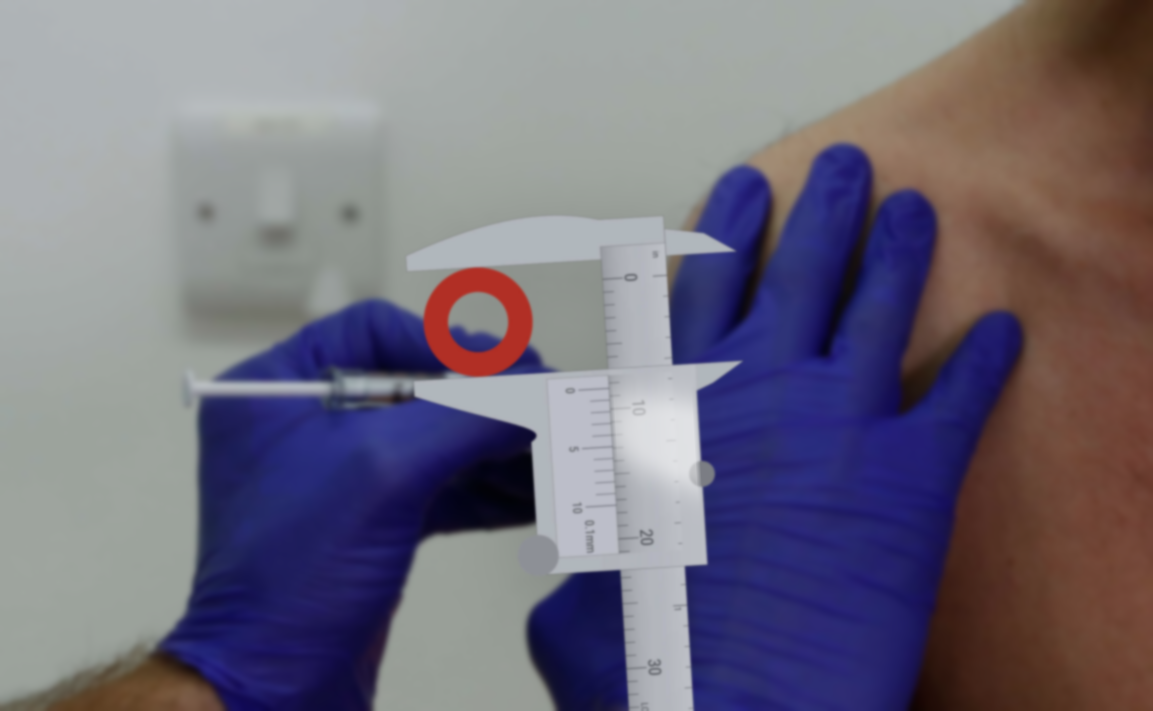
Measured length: 8.4 mm
